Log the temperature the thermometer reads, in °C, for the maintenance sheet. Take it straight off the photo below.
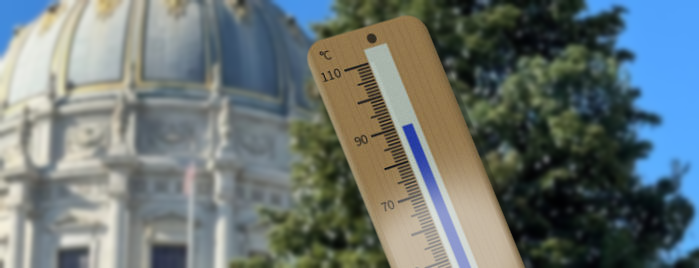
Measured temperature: 90 °C
